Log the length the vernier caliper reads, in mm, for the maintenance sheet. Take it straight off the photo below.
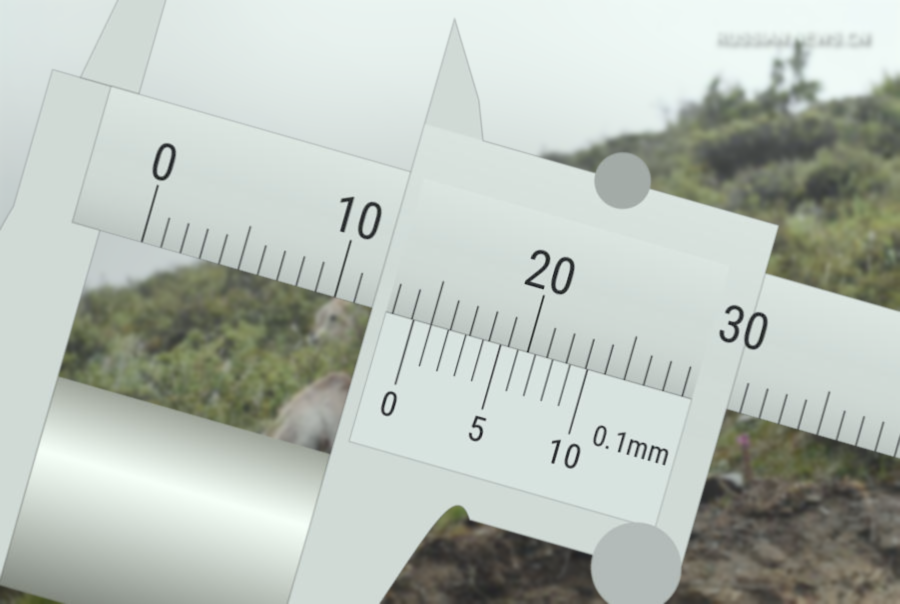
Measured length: 14.1 mm
